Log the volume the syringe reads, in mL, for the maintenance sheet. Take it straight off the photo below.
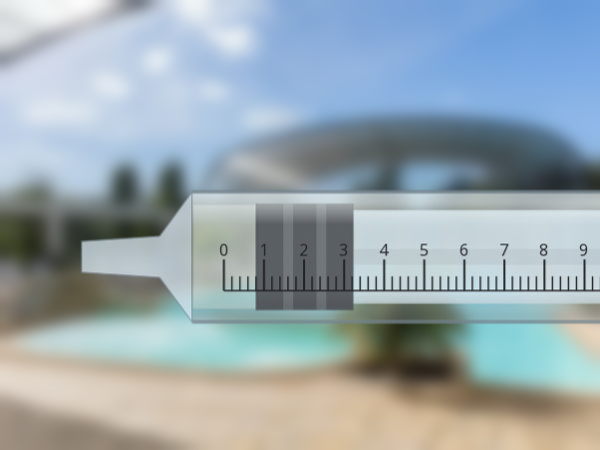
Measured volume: 0.8 mL
